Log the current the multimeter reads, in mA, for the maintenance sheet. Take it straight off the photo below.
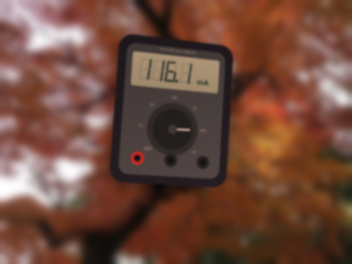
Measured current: 116.1 mA
